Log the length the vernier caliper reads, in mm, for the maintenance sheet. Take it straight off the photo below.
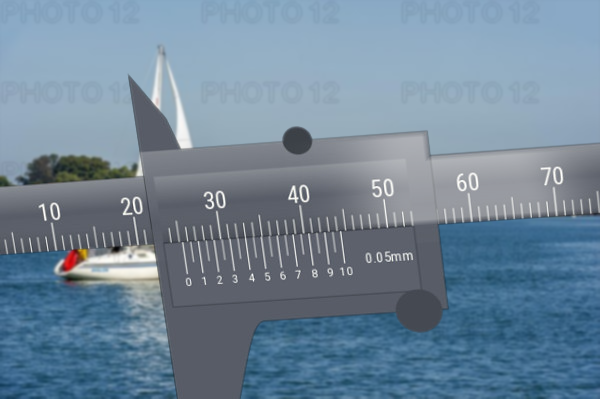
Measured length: 25.4 mm
